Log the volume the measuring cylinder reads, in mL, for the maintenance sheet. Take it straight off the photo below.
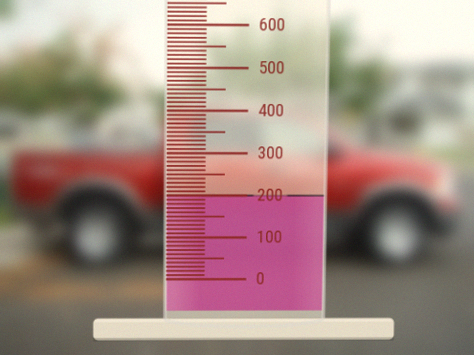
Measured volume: 200 mL
